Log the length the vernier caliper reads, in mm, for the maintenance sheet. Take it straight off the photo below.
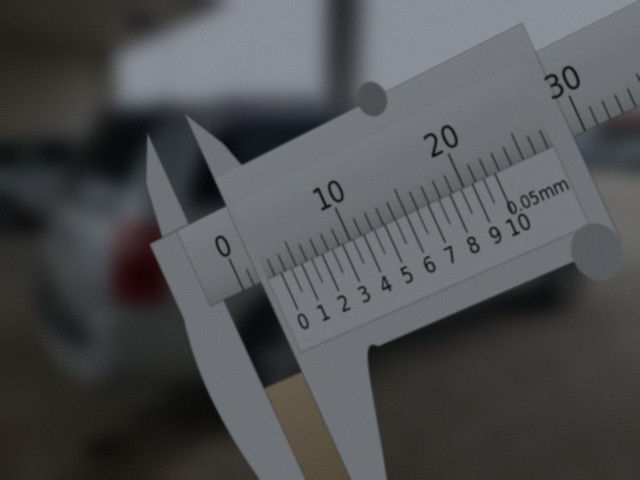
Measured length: 3.6 mm
